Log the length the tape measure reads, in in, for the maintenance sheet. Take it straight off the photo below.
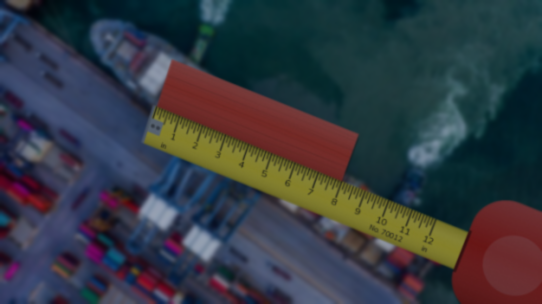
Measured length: 8 in
